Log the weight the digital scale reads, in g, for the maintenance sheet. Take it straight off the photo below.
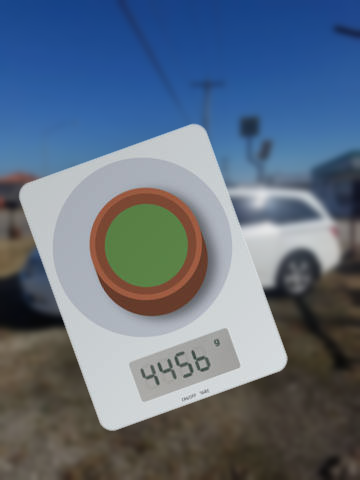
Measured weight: 4456 g
